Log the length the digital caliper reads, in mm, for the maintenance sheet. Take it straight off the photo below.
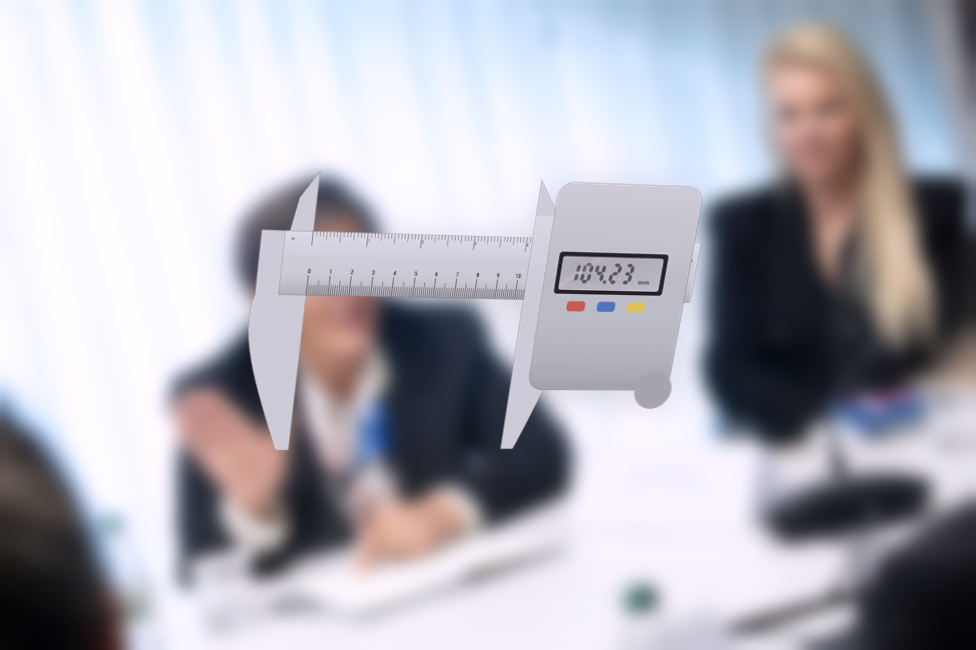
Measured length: 104.23 mm
